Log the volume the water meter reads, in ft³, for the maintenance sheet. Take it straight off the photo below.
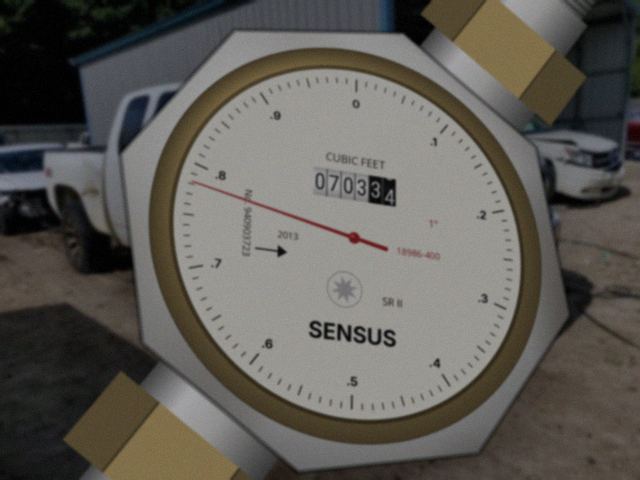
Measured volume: 70333.78 ft³
